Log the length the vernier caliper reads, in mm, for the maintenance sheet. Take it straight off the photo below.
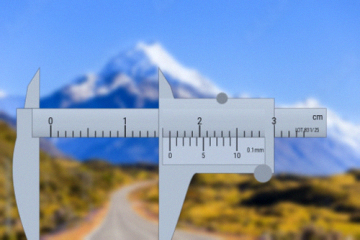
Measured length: 16.0 mm
